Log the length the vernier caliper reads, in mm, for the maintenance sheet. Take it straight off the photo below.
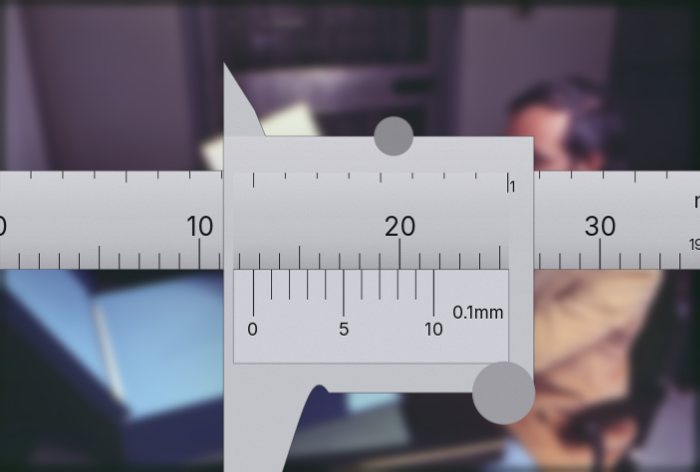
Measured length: 12.7 mm
